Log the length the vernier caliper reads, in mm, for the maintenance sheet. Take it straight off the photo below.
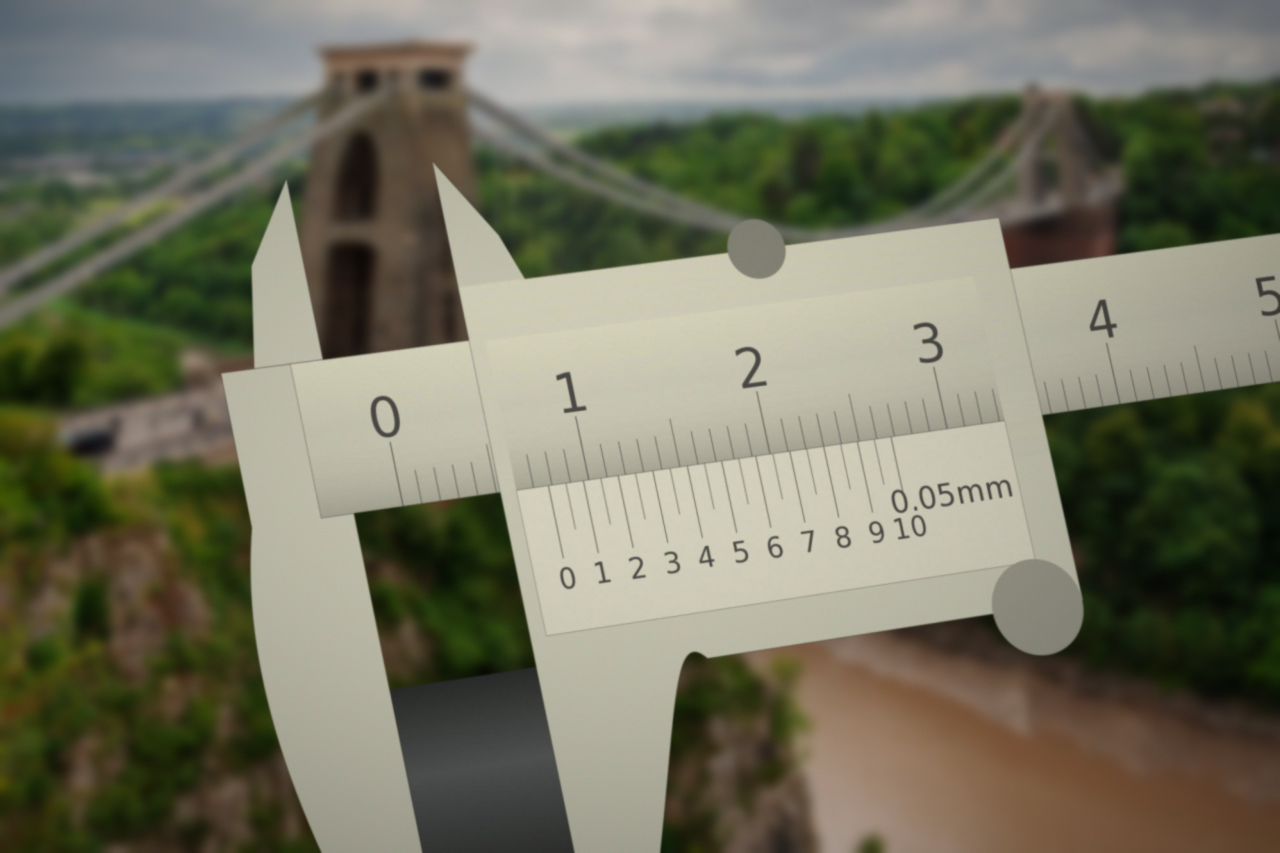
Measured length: 7.8 mm
